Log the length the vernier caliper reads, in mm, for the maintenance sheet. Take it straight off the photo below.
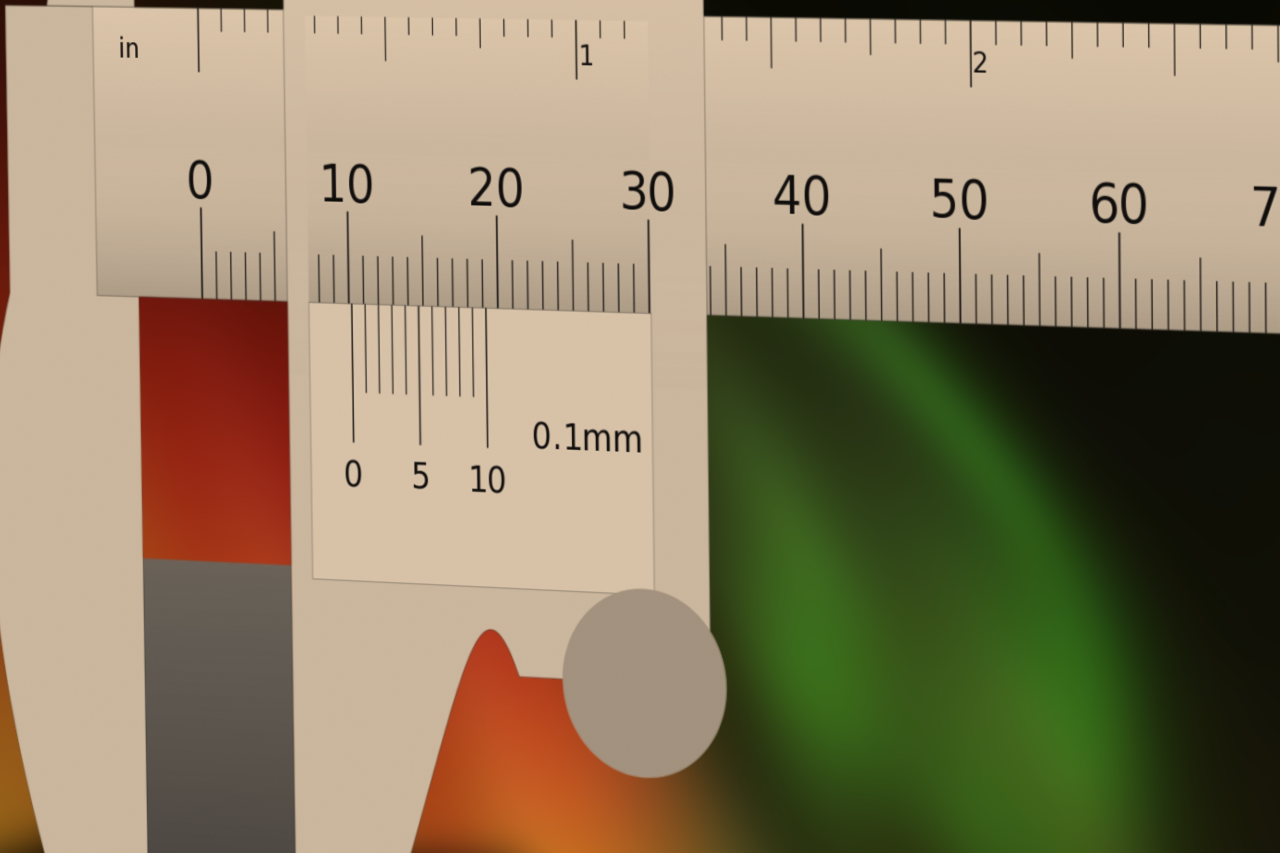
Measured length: 10.2 mm
